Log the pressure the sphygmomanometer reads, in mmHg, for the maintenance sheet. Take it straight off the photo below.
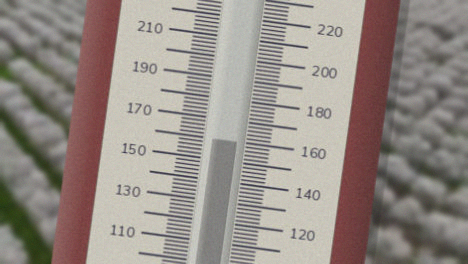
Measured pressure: 160 mmHg
